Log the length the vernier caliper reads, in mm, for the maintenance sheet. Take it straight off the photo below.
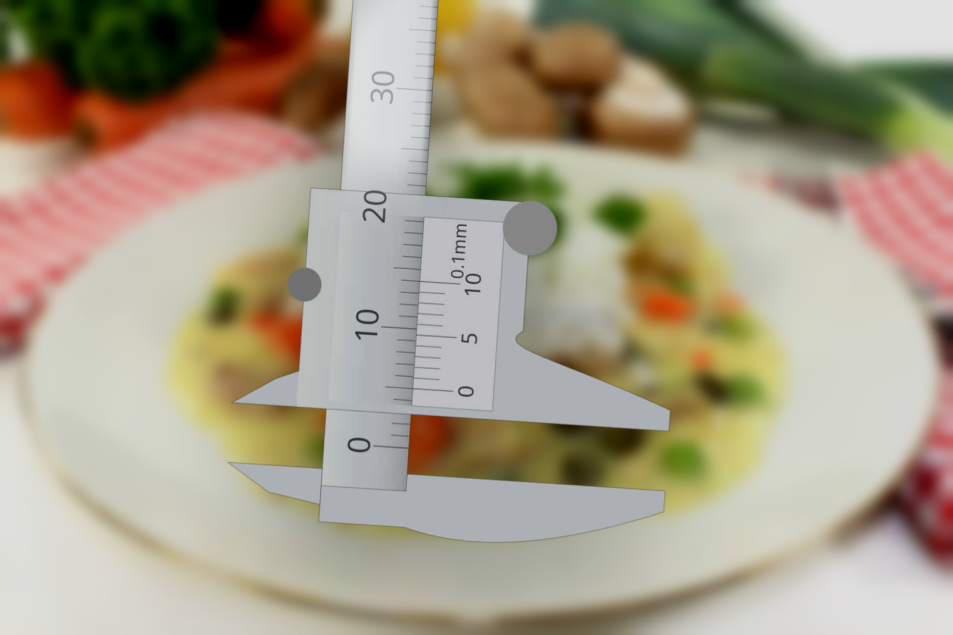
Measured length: 5.0 mm
